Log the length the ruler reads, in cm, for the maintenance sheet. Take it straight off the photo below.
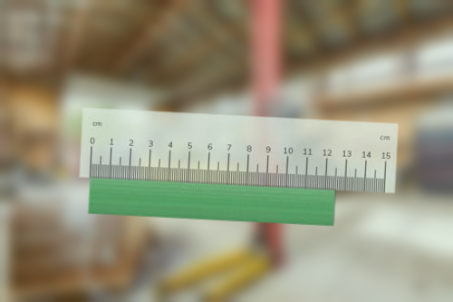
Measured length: 12.5 cm
